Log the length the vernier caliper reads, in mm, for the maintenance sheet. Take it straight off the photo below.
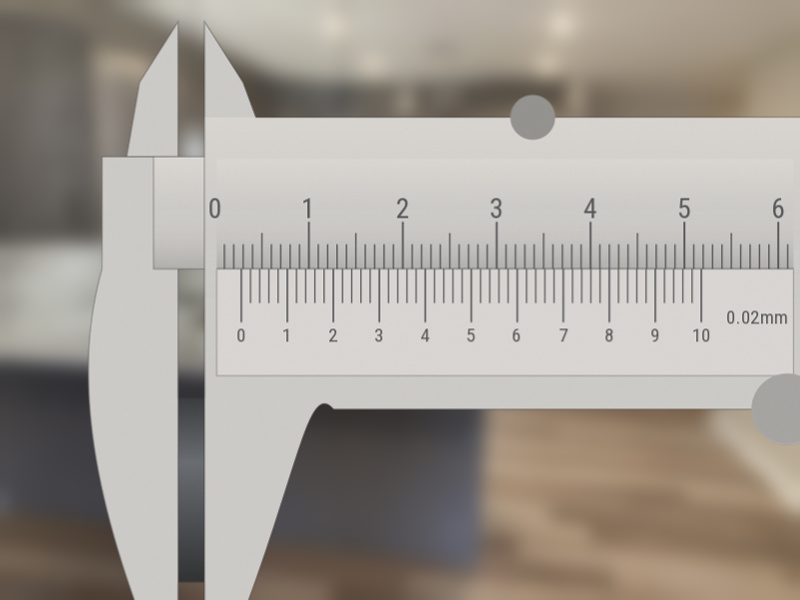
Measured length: 2.8 mm
